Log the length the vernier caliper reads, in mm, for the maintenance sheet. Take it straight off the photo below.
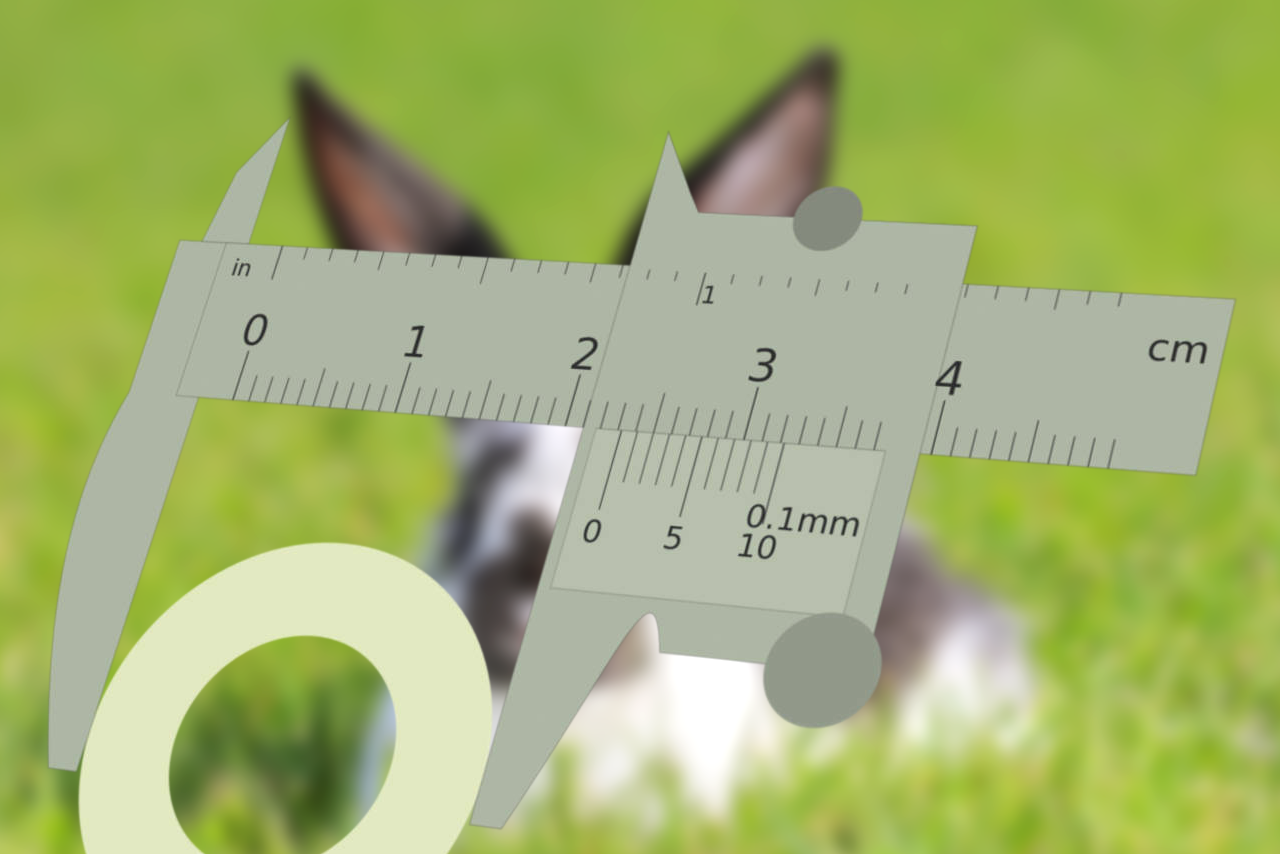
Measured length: 23.2 mm
